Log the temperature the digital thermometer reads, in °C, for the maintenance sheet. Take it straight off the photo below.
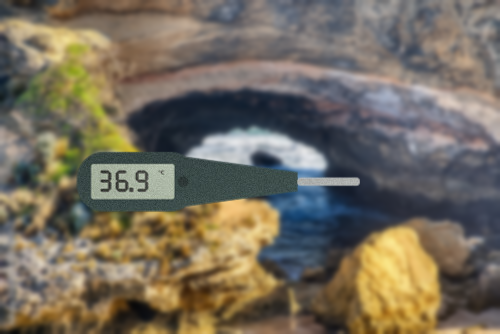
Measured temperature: 36.9 °C
